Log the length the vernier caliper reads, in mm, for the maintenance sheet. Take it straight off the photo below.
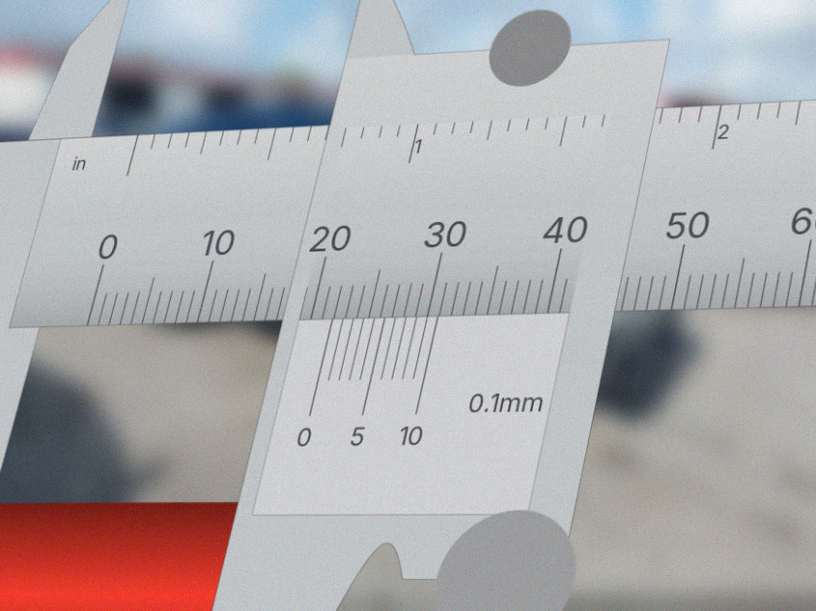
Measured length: 21.9 mm
